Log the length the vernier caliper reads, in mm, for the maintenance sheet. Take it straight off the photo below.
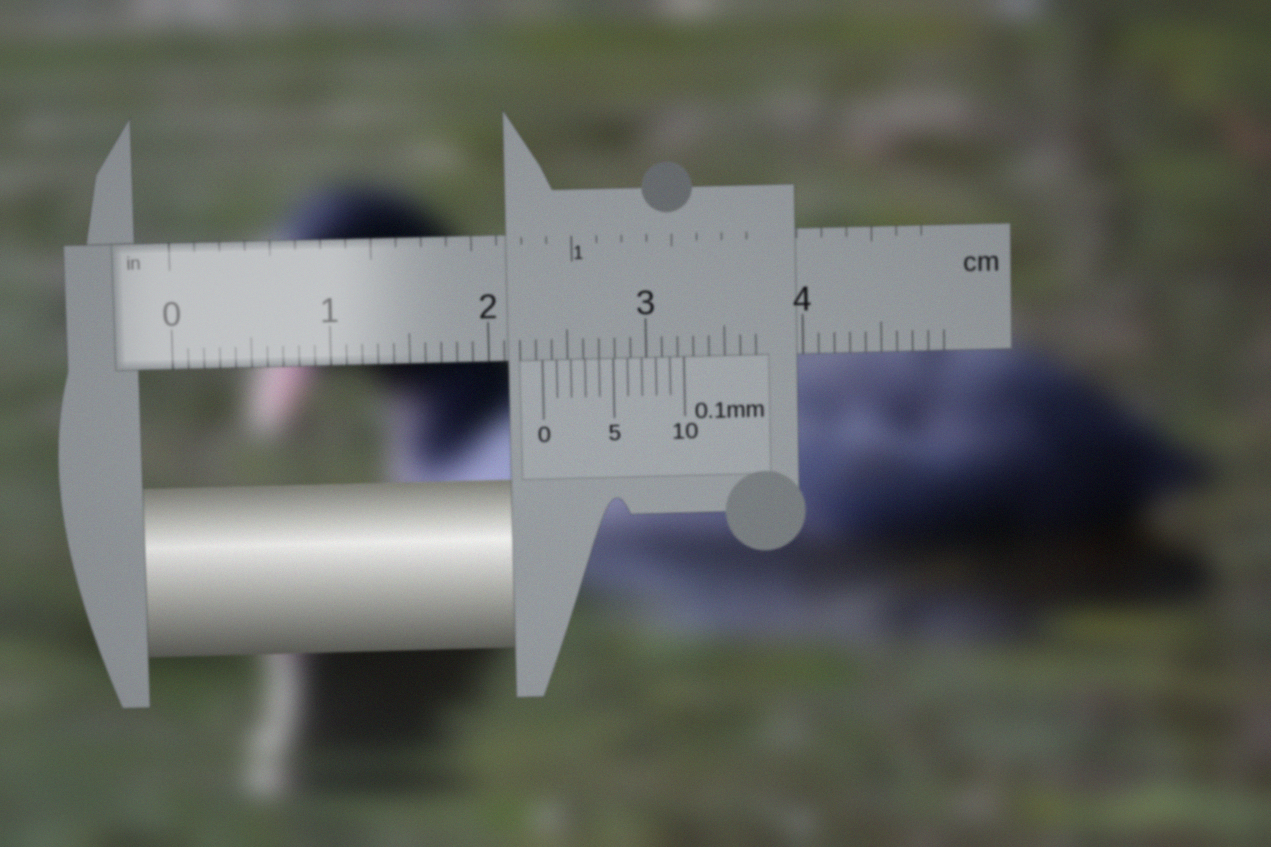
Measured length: 23.4 mm
